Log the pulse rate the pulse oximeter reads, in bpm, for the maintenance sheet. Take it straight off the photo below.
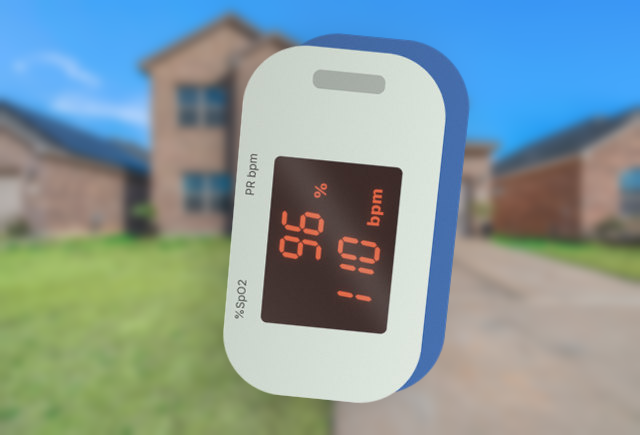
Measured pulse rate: 110 bpm
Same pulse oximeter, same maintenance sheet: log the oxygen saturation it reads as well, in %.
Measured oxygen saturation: 96 %
